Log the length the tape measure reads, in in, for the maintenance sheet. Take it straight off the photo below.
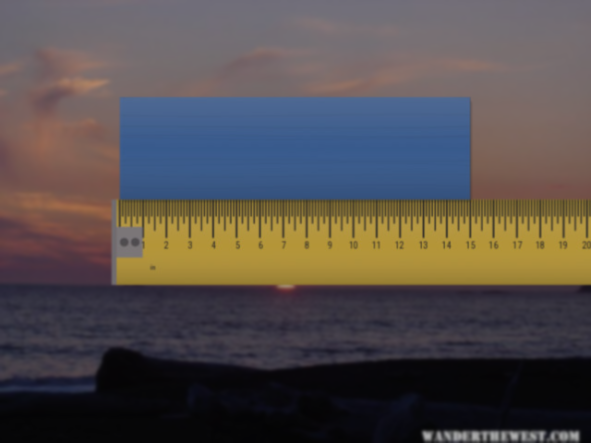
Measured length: 15 in
